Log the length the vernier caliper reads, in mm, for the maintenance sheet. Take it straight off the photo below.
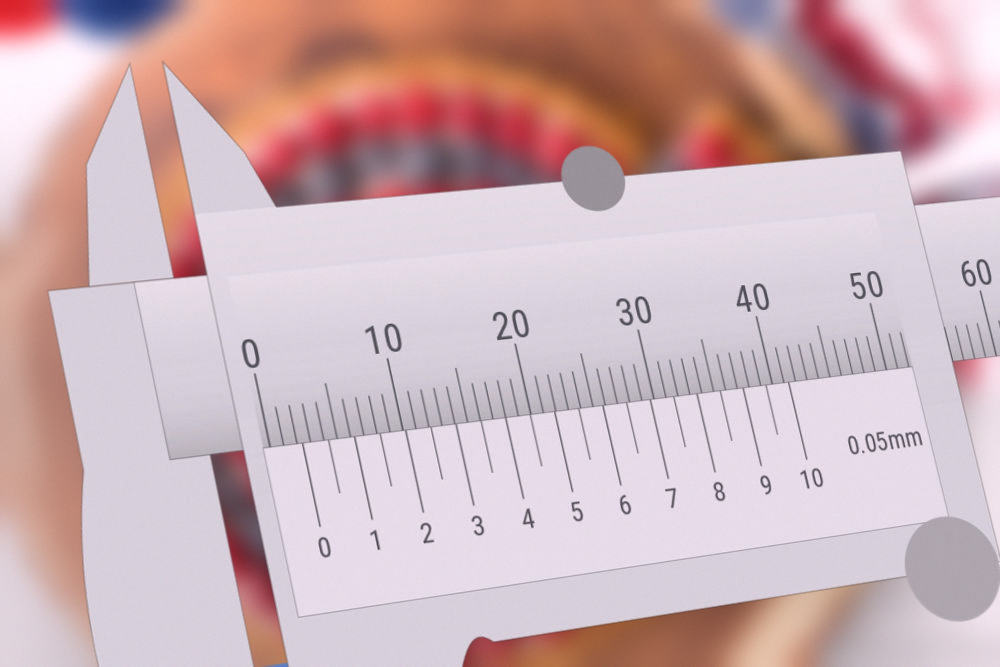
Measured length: 2.4 mm
